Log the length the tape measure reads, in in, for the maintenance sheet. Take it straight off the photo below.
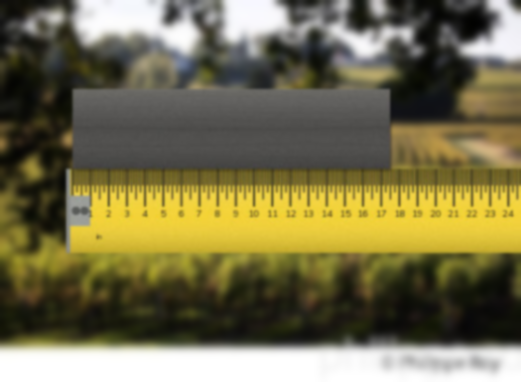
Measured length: 17.5 in
